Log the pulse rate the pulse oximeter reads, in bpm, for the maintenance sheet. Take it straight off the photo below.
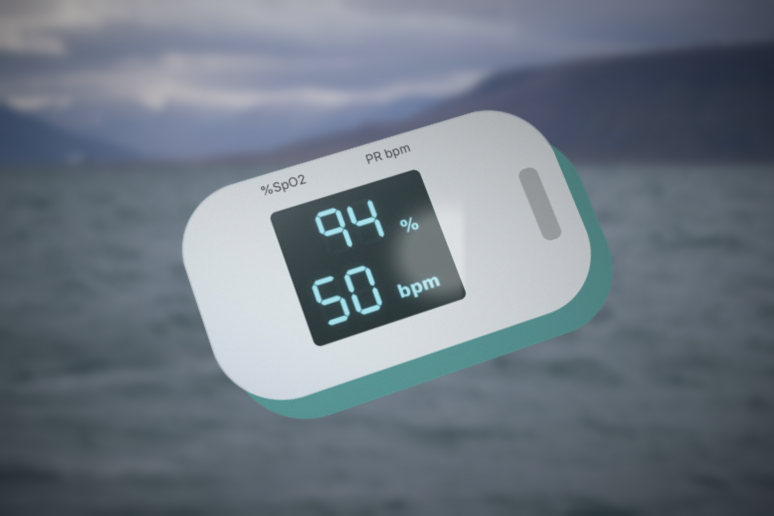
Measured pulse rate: 50 bpm
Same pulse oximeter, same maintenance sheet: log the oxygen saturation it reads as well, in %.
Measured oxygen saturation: 94 %
